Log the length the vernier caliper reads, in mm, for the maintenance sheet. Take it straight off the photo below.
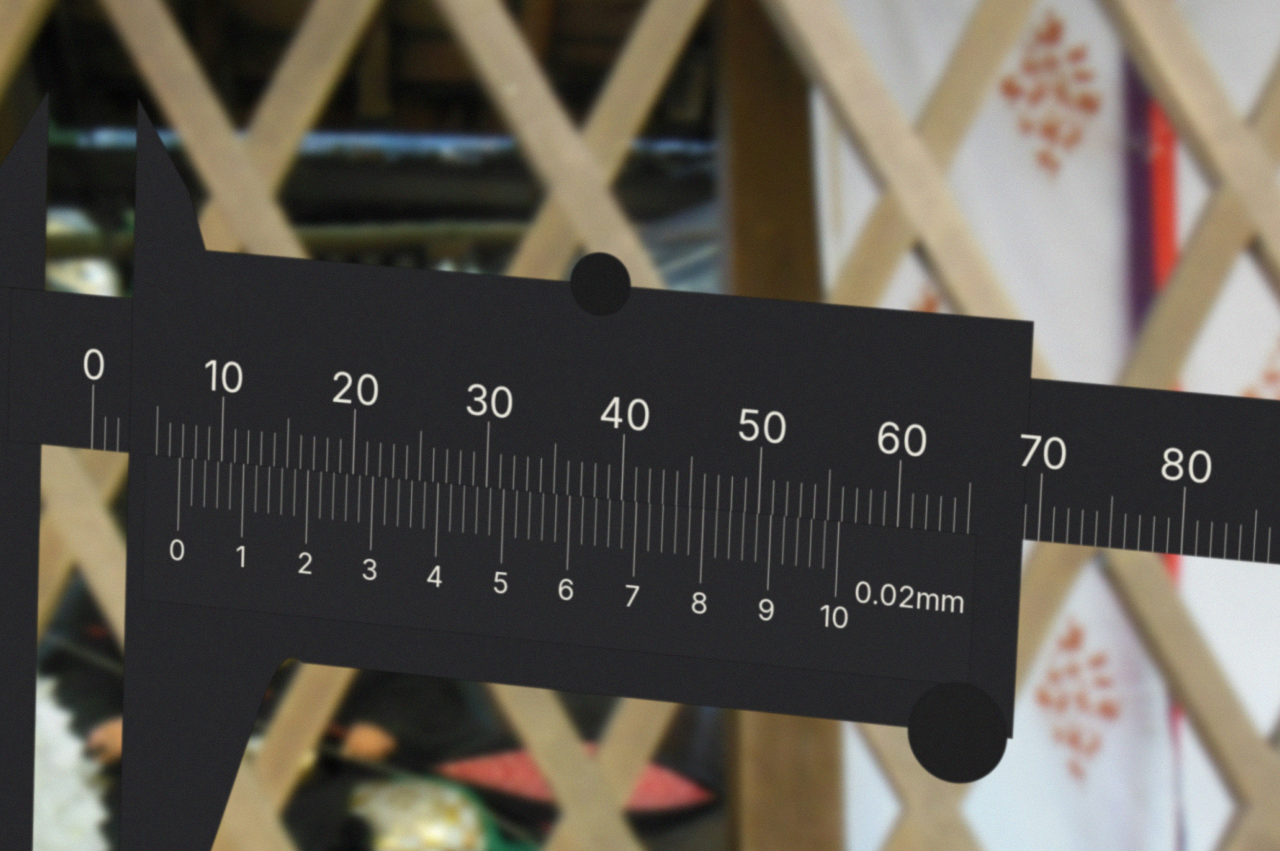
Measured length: 6.8 mm
